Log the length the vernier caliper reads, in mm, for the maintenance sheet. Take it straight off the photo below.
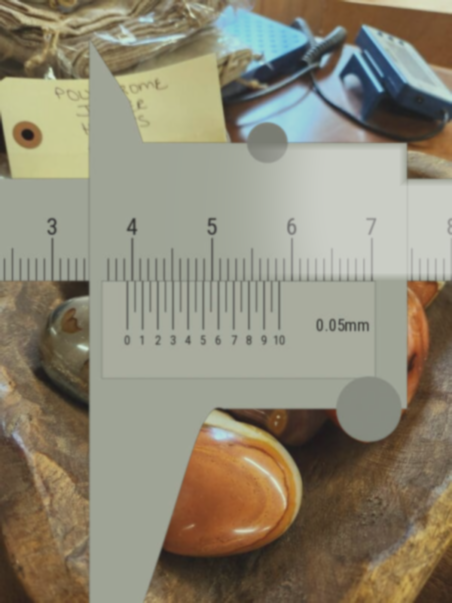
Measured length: 39.4 mm
